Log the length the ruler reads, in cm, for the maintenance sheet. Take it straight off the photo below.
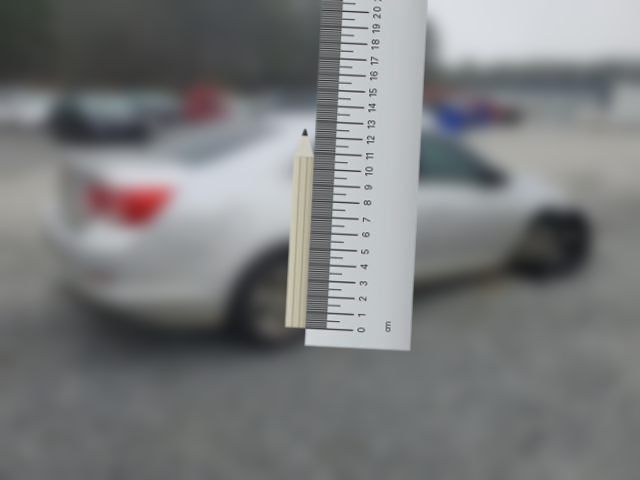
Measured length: 12.5 cm
